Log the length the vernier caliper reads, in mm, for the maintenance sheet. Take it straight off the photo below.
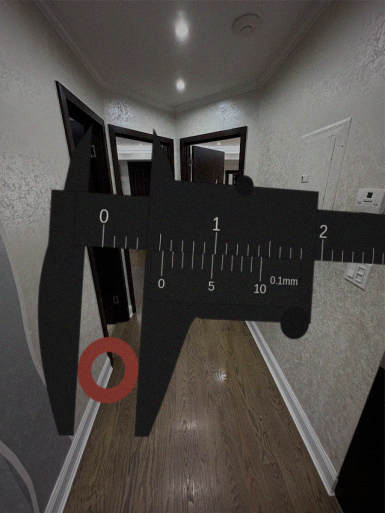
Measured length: 5.3 mm
